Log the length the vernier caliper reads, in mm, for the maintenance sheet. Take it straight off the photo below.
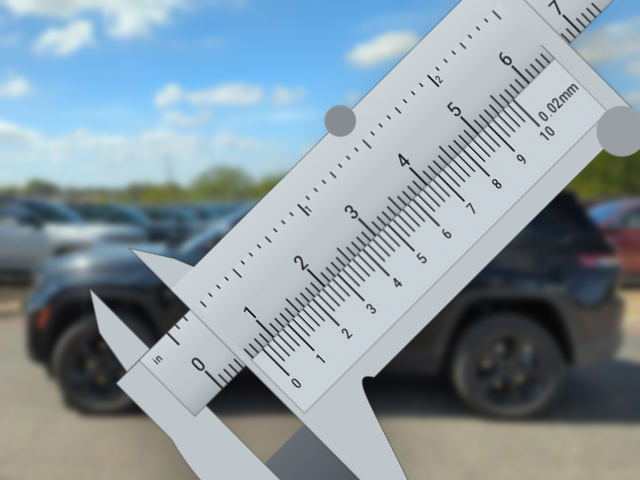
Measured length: 7.8 mm
